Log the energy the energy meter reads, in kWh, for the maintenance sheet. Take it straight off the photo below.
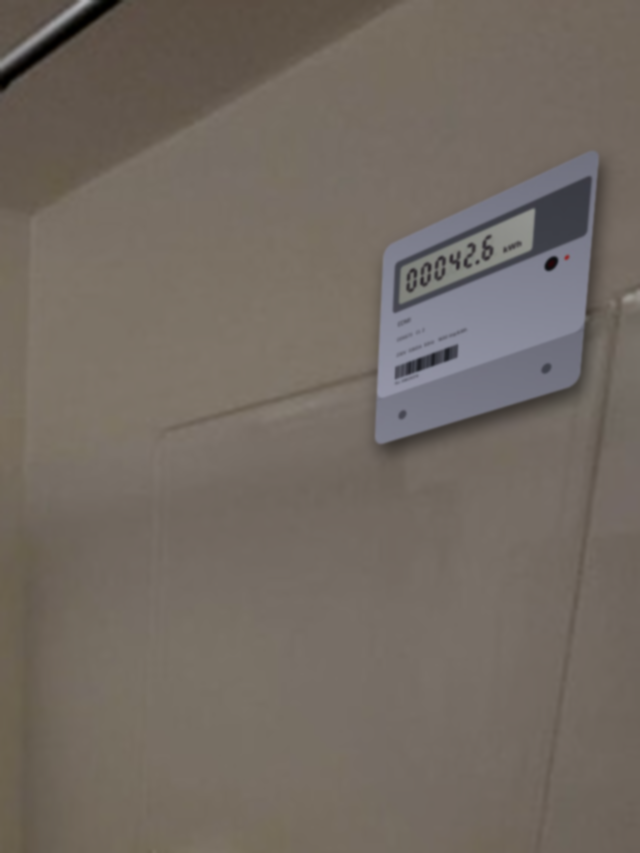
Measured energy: 42.6 kWh
